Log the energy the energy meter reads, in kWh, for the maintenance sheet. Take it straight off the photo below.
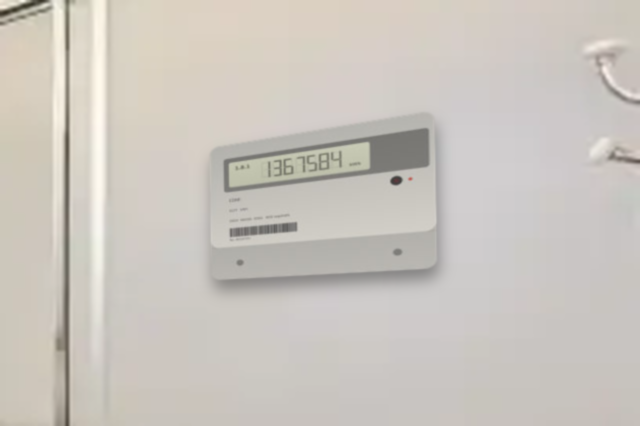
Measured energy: 1367584 kWh
